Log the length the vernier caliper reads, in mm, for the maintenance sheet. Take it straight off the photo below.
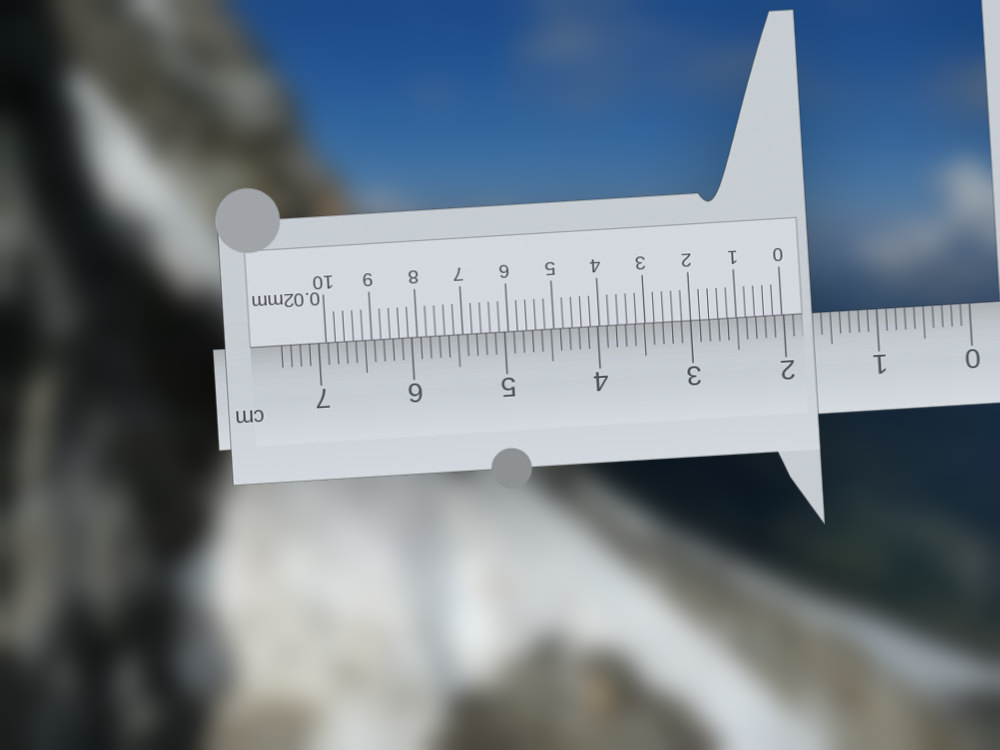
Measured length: 20.2 mm
